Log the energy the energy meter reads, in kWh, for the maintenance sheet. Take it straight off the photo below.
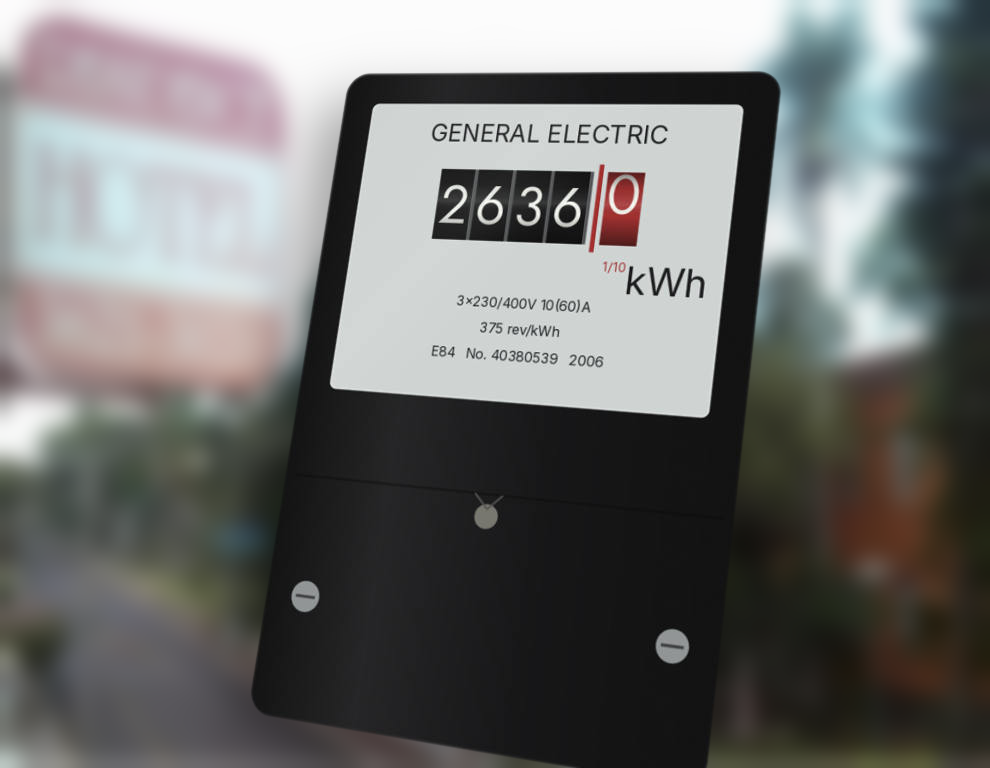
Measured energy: 2636.0 kWh
